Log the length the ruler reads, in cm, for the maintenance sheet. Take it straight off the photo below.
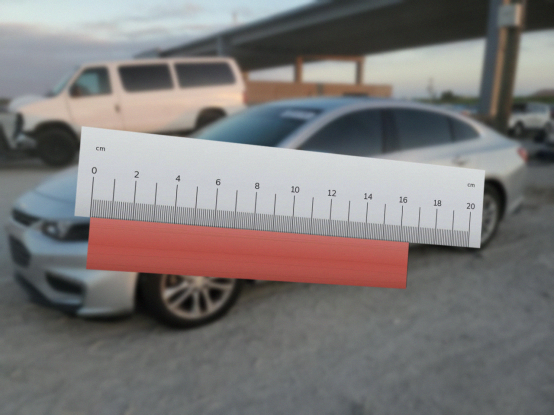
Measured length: 16.5 cm
